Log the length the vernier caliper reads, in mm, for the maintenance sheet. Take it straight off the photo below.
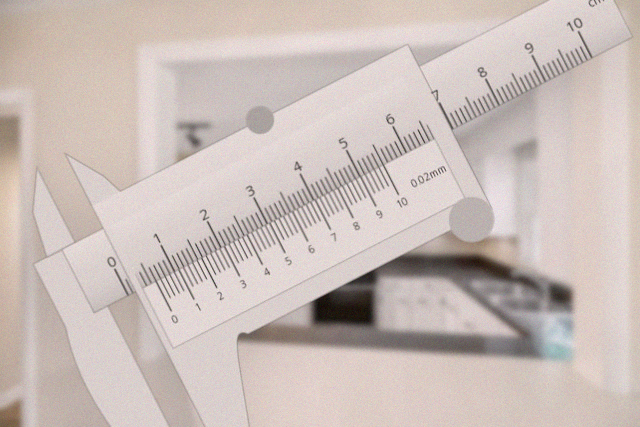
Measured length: 6.0 mm
